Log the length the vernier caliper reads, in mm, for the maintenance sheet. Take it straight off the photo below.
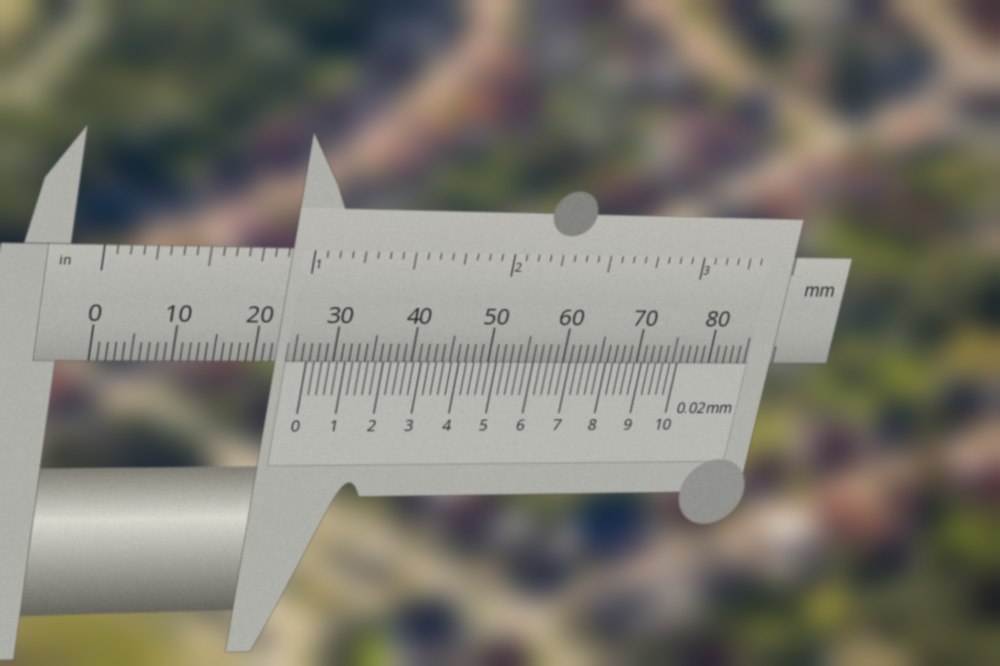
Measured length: 26.6 mm
